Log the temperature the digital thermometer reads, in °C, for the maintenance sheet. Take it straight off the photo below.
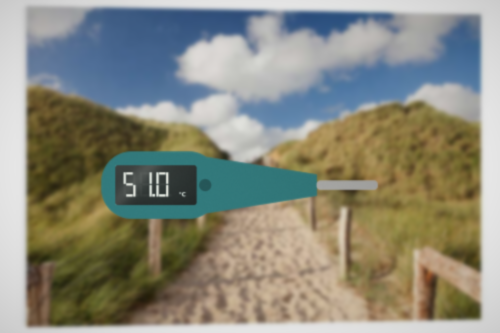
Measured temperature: 51.0 °C
